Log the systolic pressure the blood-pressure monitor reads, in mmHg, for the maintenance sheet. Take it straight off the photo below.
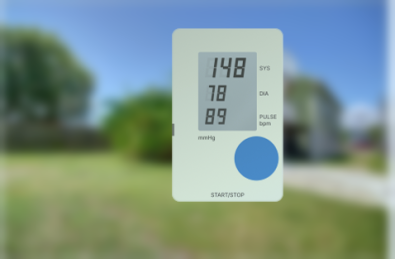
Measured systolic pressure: 148 mmHg
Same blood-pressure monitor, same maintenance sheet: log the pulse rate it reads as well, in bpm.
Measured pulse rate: 89 bpm
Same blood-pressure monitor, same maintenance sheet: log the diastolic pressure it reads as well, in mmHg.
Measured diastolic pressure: 78 mmHg
